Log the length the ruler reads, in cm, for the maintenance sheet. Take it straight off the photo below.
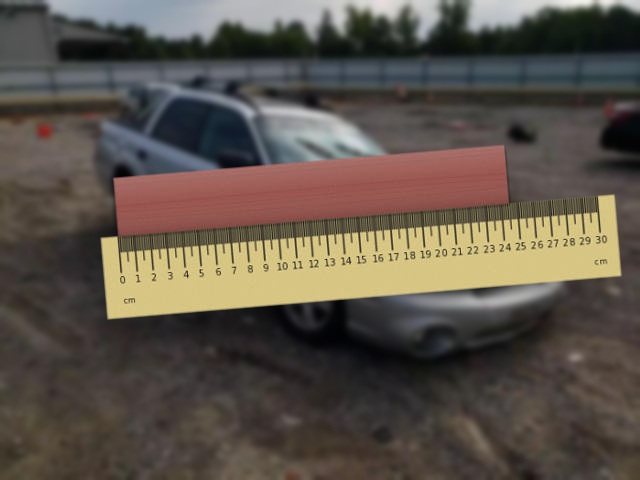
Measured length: 24.5 cm
